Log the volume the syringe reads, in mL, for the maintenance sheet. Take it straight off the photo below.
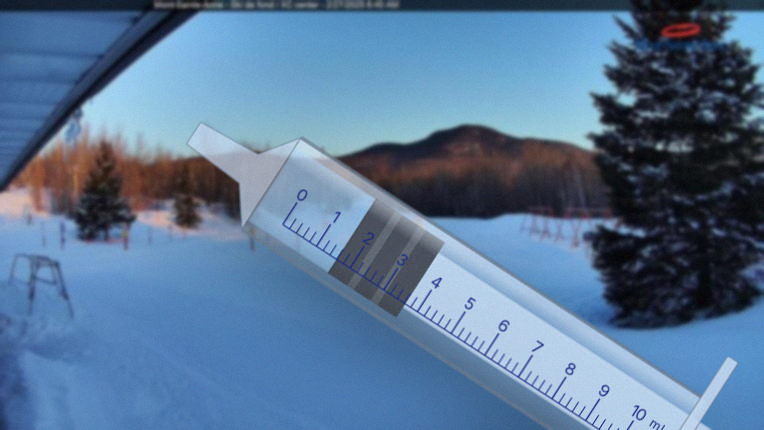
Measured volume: 1.6 mL
